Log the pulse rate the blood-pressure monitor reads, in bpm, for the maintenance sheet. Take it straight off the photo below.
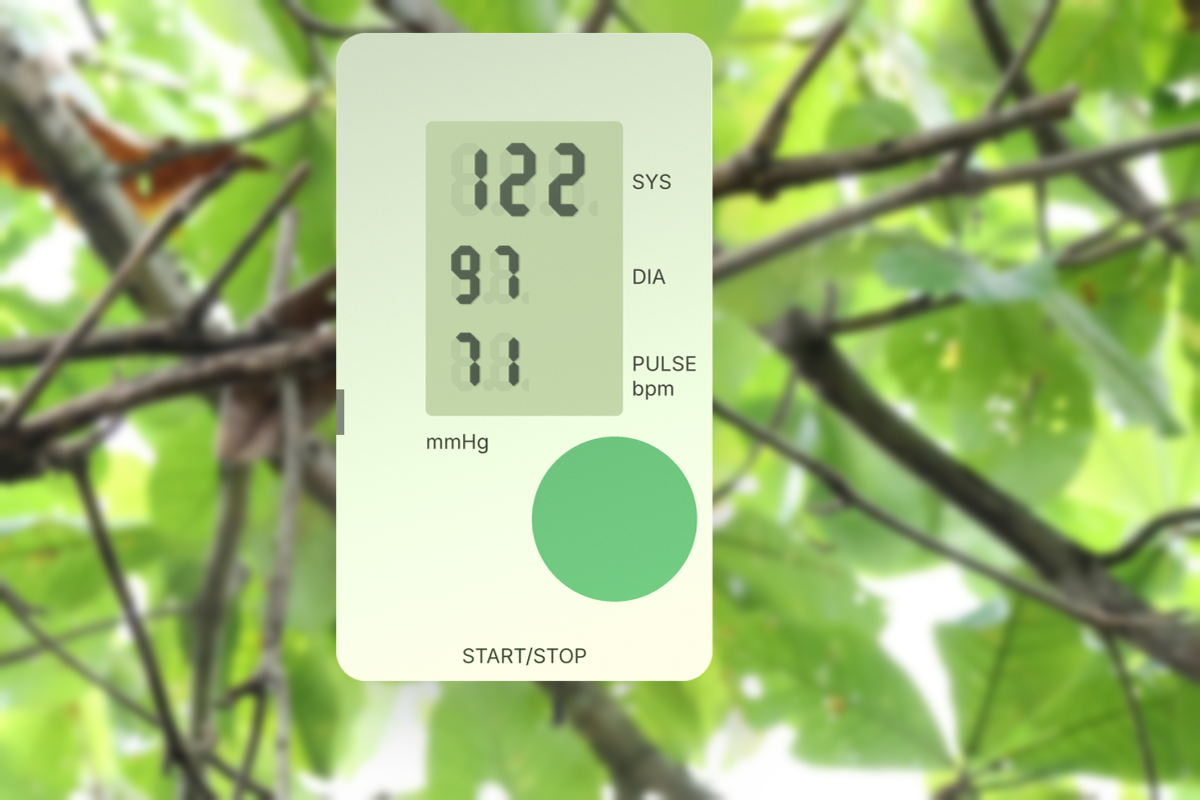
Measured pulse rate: 71 bpm
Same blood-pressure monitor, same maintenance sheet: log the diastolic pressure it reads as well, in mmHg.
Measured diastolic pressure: 97 mmHg
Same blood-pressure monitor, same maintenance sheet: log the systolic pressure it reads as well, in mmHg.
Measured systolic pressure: 122 mmHg
